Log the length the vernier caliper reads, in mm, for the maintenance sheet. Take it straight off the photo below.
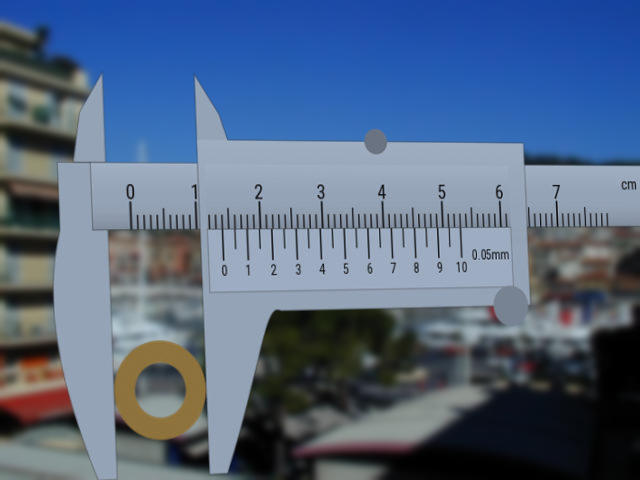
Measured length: 14.0 mm
